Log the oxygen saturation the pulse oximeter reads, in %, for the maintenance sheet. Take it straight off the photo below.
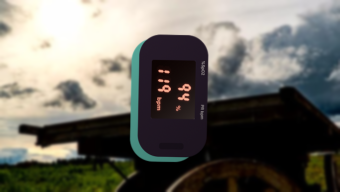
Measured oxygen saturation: 94 %
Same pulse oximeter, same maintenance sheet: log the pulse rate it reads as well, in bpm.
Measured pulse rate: 119 bpm
